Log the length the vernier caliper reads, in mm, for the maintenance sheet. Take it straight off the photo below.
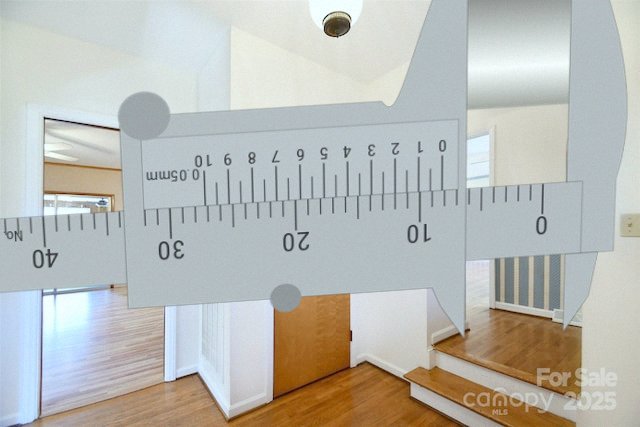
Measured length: 8.2 mm
